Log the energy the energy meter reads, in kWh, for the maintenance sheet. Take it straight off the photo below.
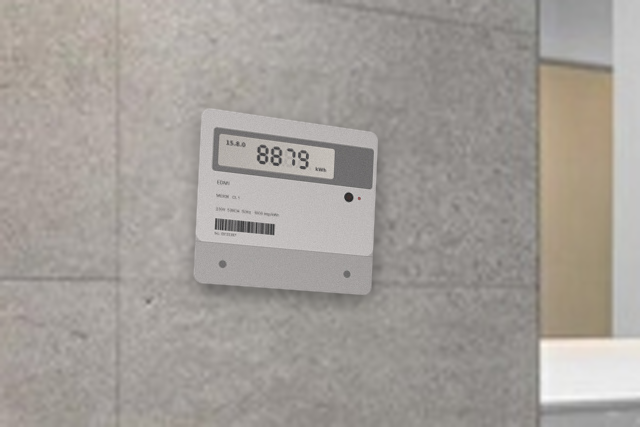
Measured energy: 8879 kWh
